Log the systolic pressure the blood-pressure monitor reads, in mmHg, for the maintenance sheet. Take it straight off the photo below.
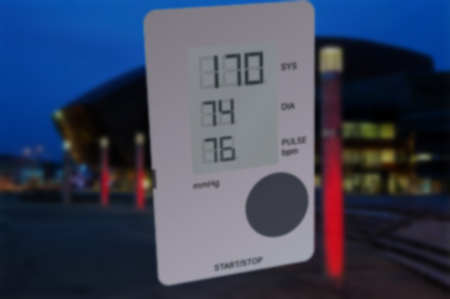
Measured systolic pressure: 170 mmHg
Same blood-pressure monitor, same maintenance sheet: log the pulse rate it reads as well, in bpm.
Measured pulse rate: 76 bpm
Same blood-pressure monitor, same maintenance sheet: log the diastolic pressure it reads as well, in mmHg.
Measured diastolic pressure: 74 mmHg
